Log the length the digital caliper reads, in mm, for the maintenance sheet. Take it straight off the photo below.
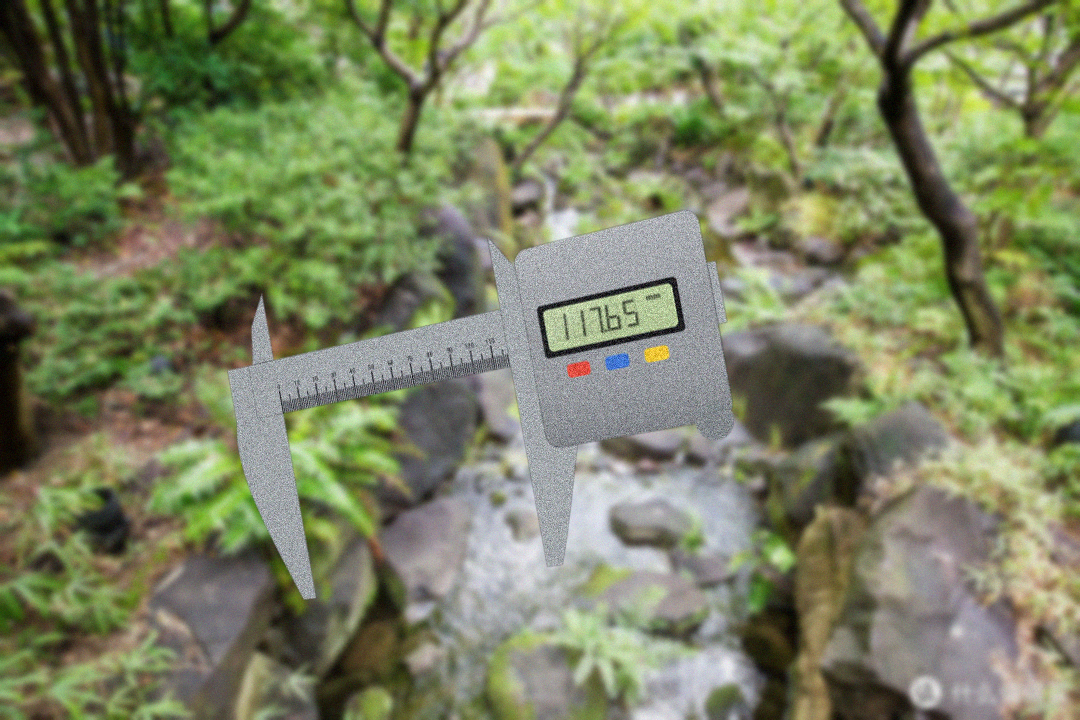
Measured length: 117.65 mm
